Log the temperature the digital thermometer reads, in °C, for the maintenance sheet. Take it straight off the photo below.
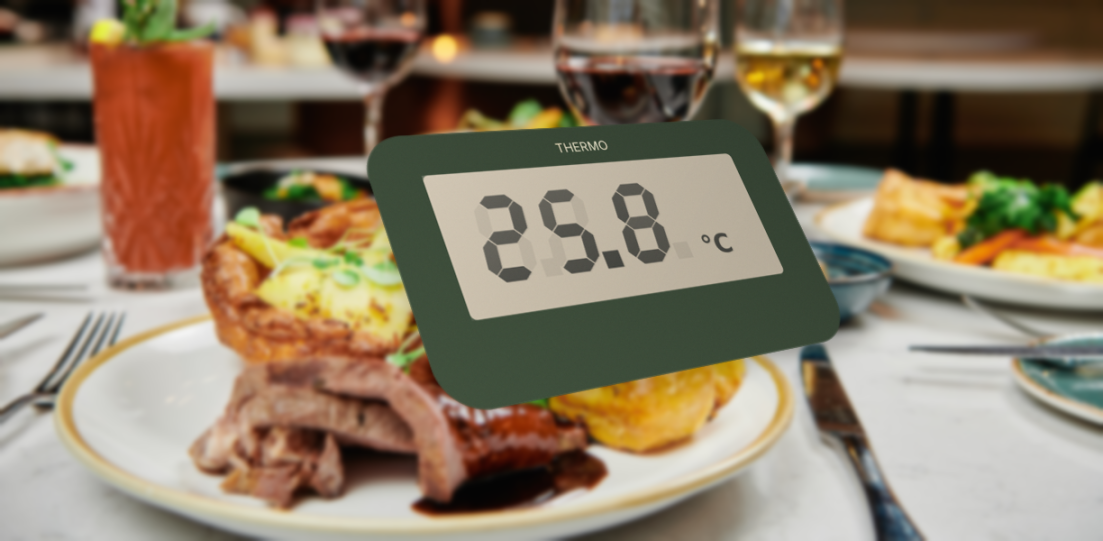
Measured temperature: 25.8 °C
